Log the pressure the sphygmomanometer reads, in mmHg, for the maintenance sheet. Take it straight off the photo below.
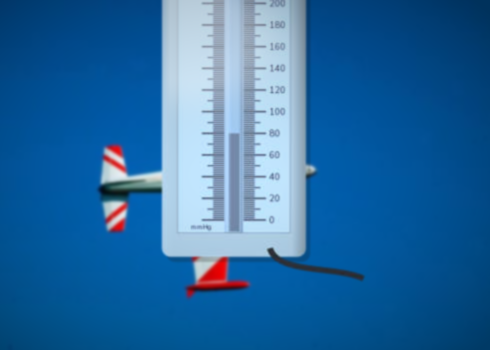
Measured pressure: 80 mmHg
